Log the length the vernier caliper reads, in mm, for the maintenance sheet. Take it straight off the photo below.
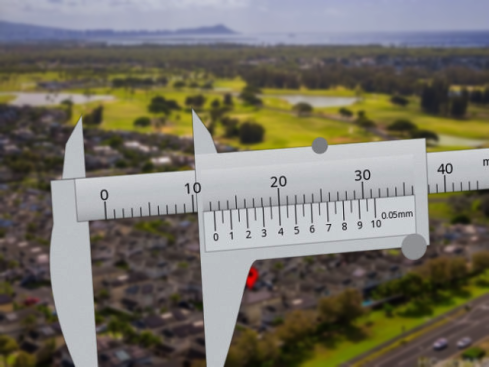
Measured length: 12.4 mm
